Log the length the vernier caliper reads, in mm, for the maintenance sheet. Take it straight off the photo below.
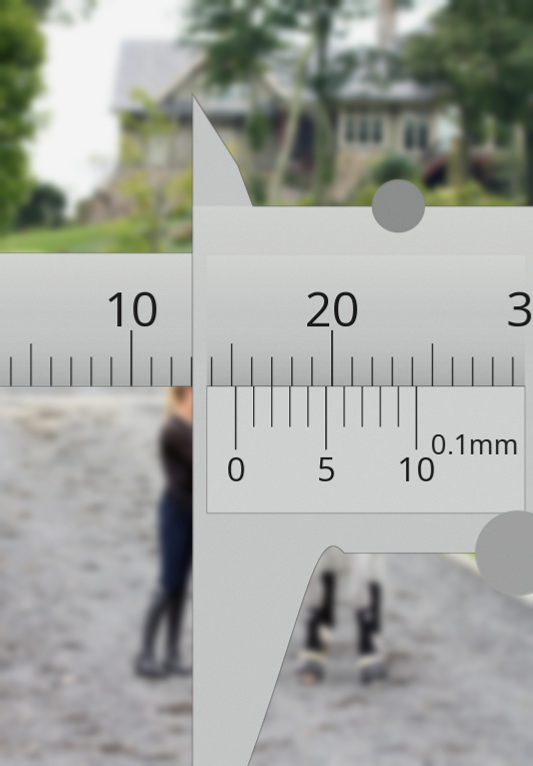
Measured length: 15.2 mm
